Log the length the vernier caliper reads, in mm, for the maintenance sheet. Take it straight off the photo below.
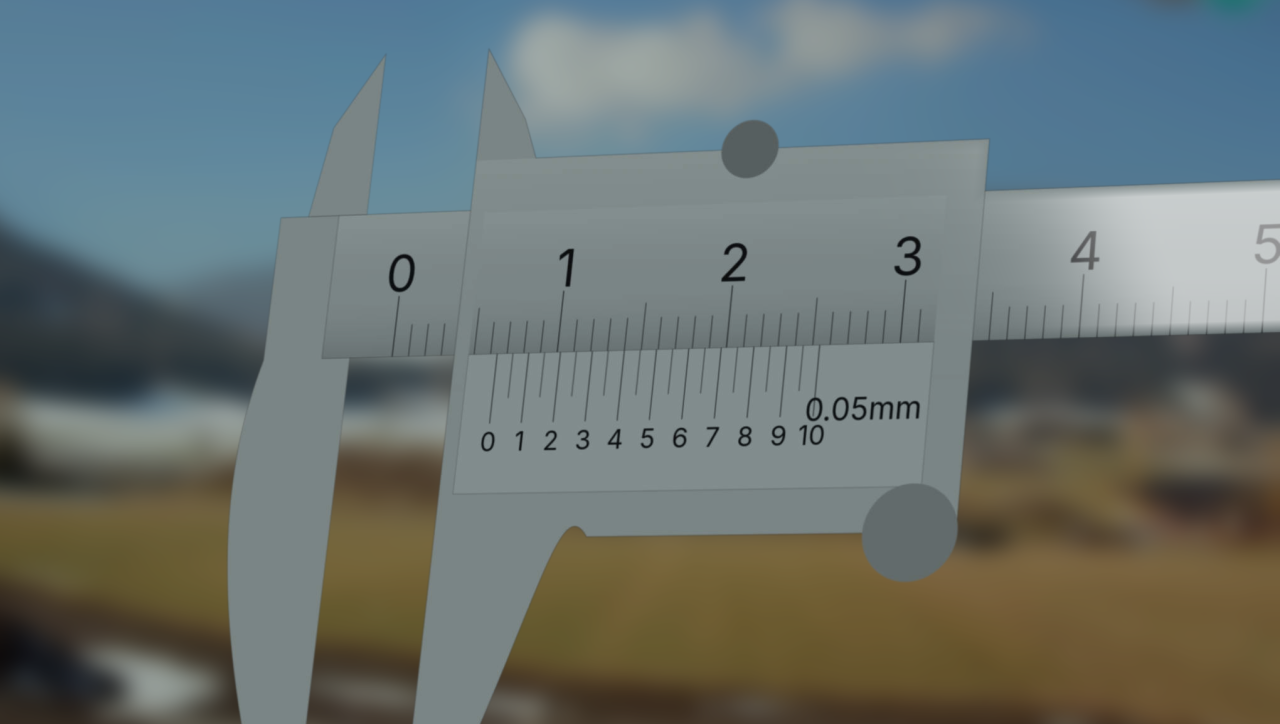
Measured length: 6.4 mm
